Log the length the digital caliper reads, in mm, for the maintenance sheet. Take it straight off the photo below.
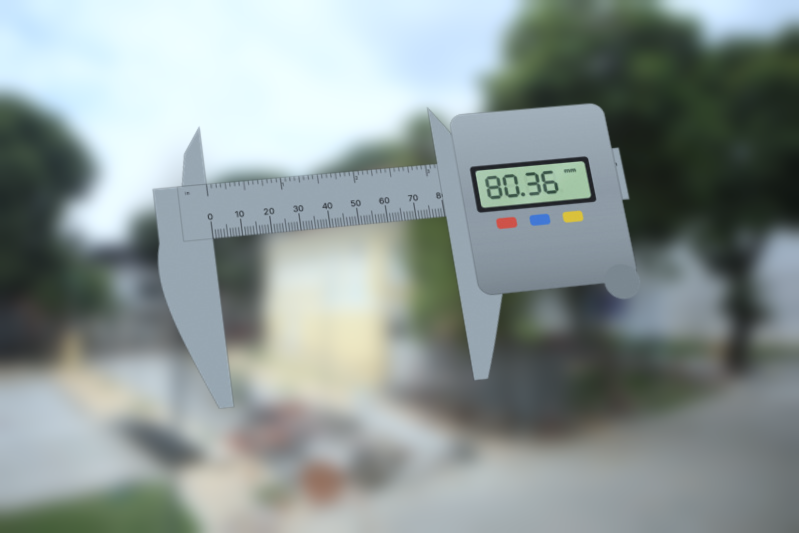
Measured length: 80.36 mm
